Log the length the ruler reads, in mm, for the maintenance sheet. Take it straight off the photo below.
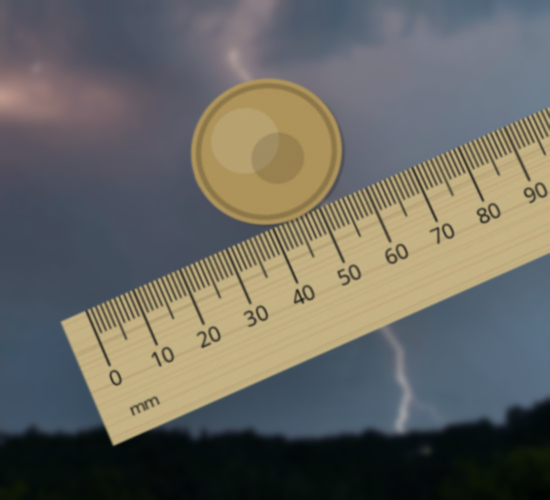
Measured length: 30 mm
